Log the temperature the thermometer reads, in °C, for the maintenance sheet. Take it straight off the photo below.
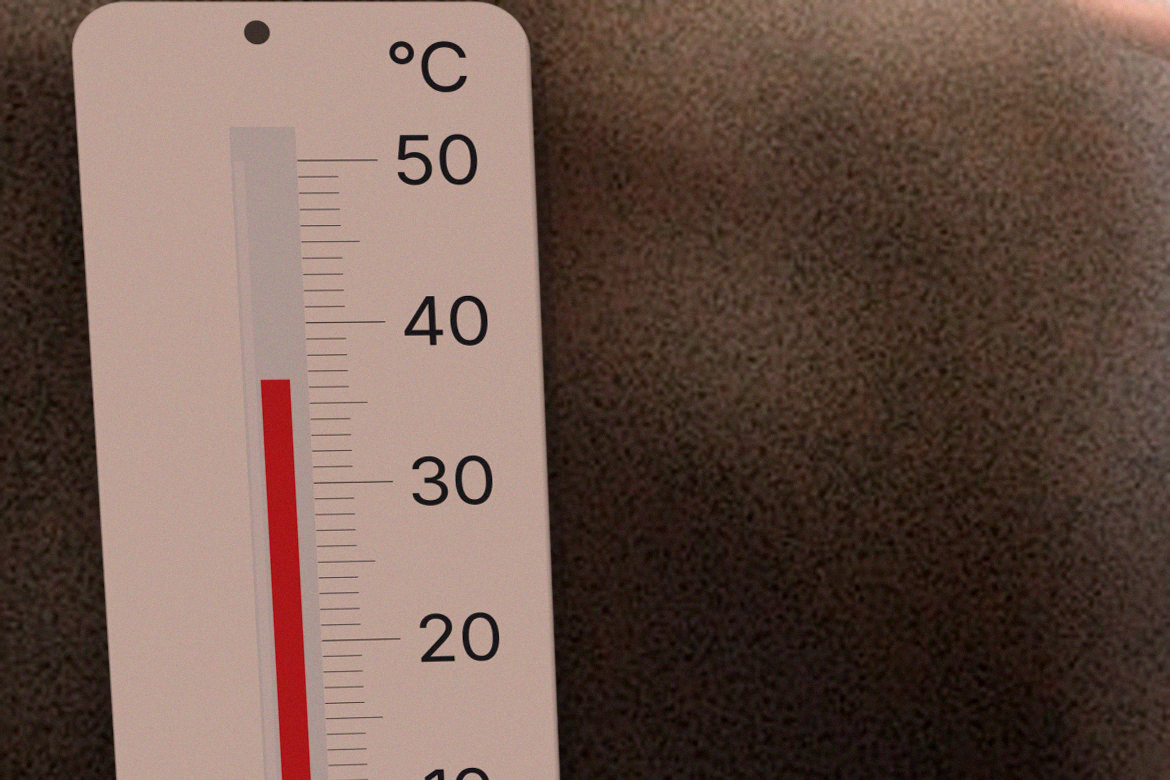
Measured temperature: 36.5 °C
